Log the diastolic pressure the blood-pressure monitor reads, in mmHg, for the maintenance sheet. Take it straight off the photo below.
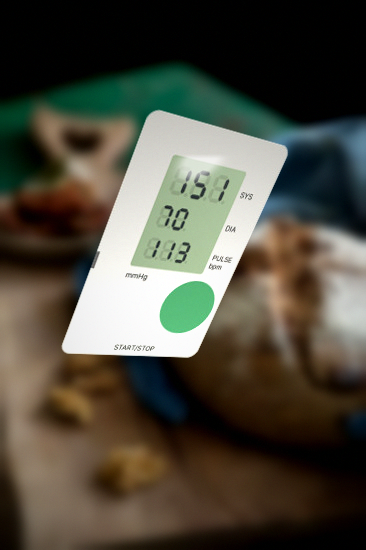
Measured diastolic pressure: 70 mmHg
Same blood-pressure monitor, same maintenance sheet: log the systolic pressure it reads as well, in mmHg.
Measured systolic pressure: 151 mmHg
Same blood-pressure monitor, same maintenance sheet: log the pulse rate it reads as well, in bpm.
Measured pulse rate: 113 bpm
